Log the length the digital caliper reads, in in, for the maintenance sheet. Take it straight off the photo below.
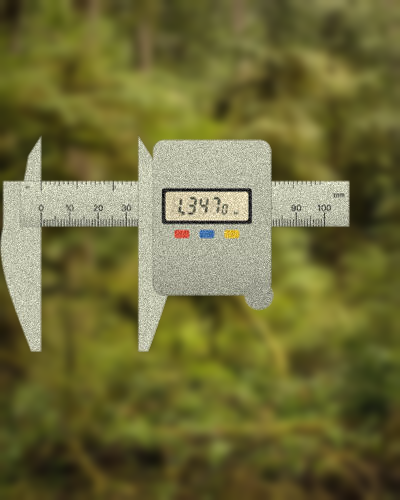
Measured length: 1.3470 in
